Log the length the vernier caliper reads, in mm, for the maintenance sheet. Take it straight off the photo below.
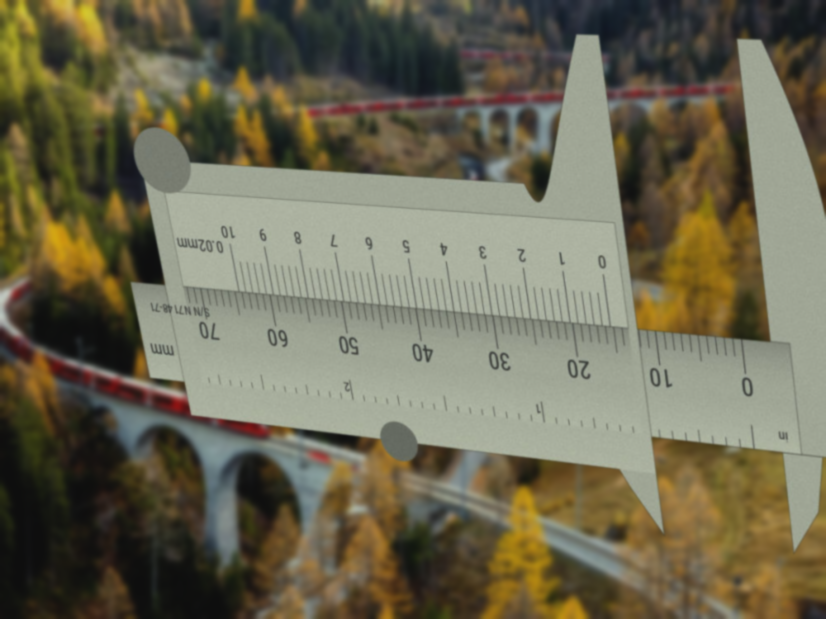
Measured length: 15.4 mm
